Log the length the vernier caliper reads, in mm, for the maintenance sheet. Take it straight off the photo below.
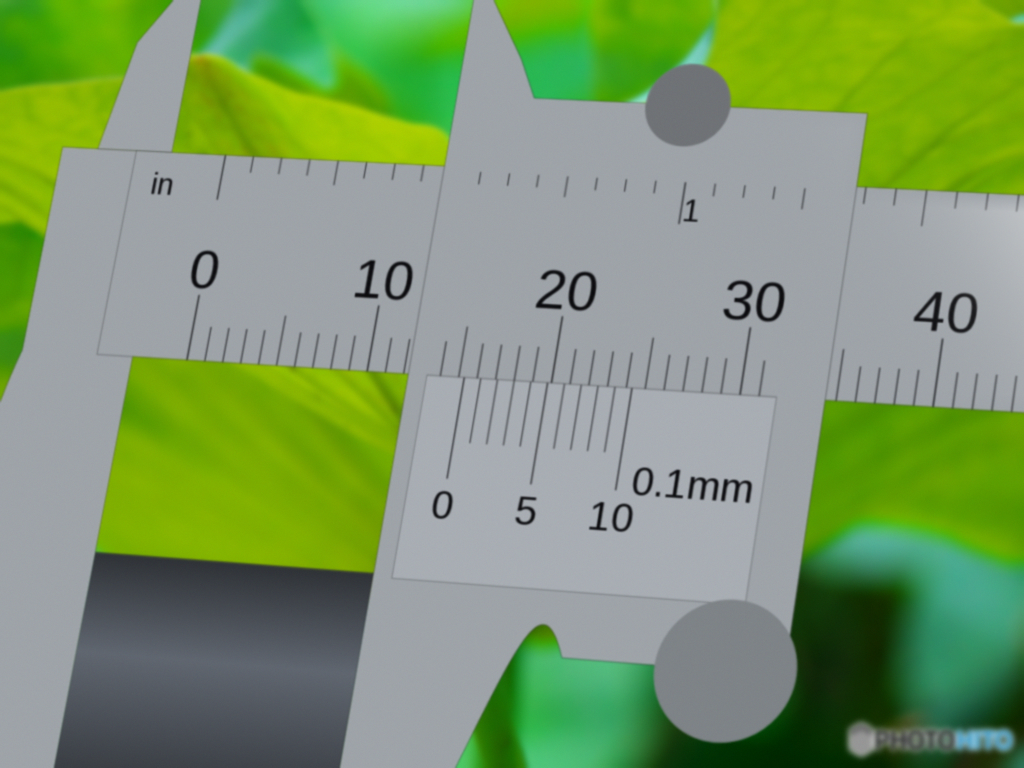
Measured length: 15.3 mm
